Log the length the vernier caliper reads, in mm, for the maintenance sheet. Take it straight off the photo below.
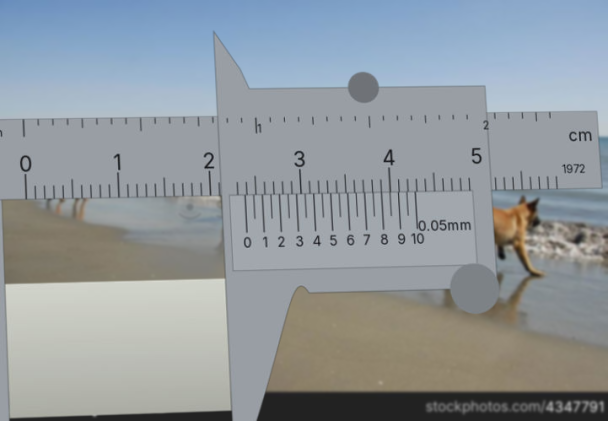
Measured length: 23.8 mm
